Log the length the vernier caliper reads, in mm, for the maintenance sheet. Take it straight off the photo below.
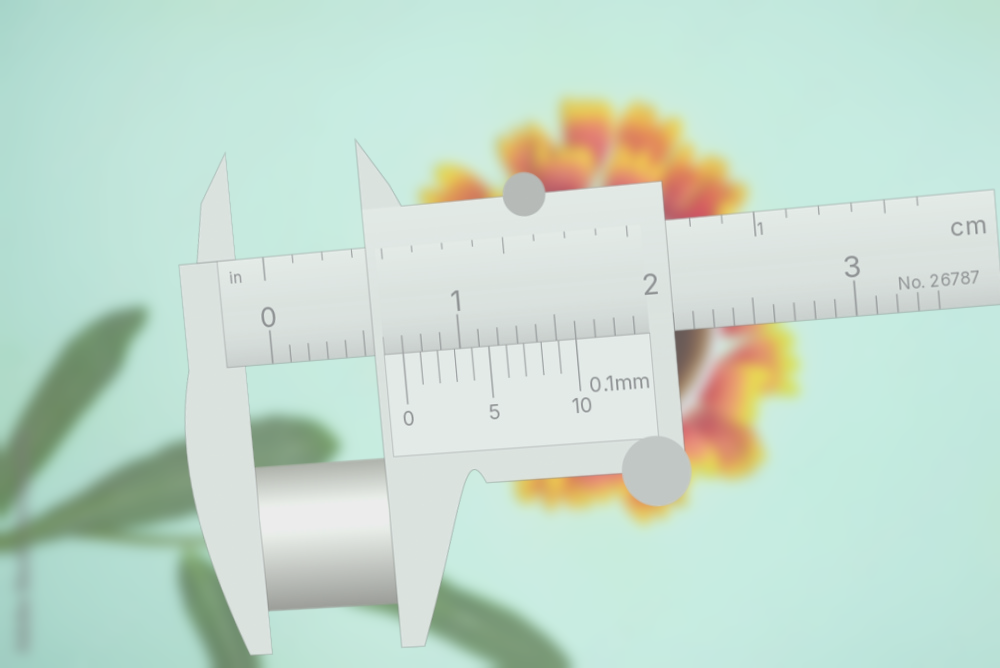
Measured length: 7.0 mm
